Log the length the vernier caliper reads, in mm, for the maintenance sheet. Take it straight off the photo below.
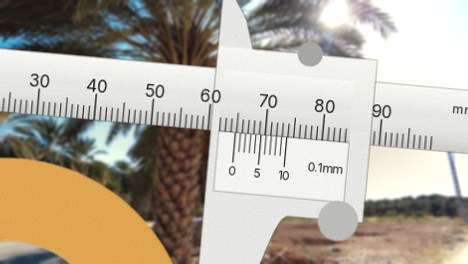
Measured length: 64.8 mm
